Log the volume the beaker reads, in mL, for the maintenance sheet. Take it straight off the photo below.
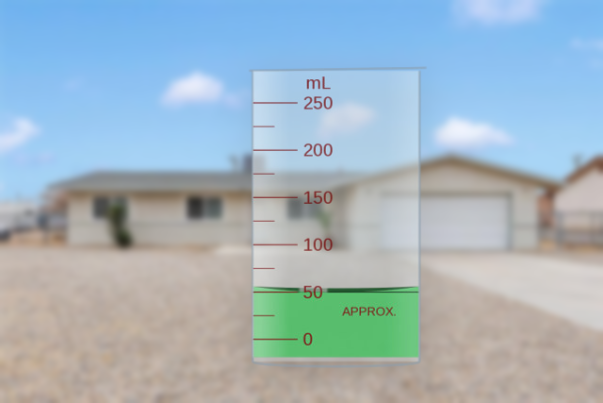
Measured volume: 50 mL
